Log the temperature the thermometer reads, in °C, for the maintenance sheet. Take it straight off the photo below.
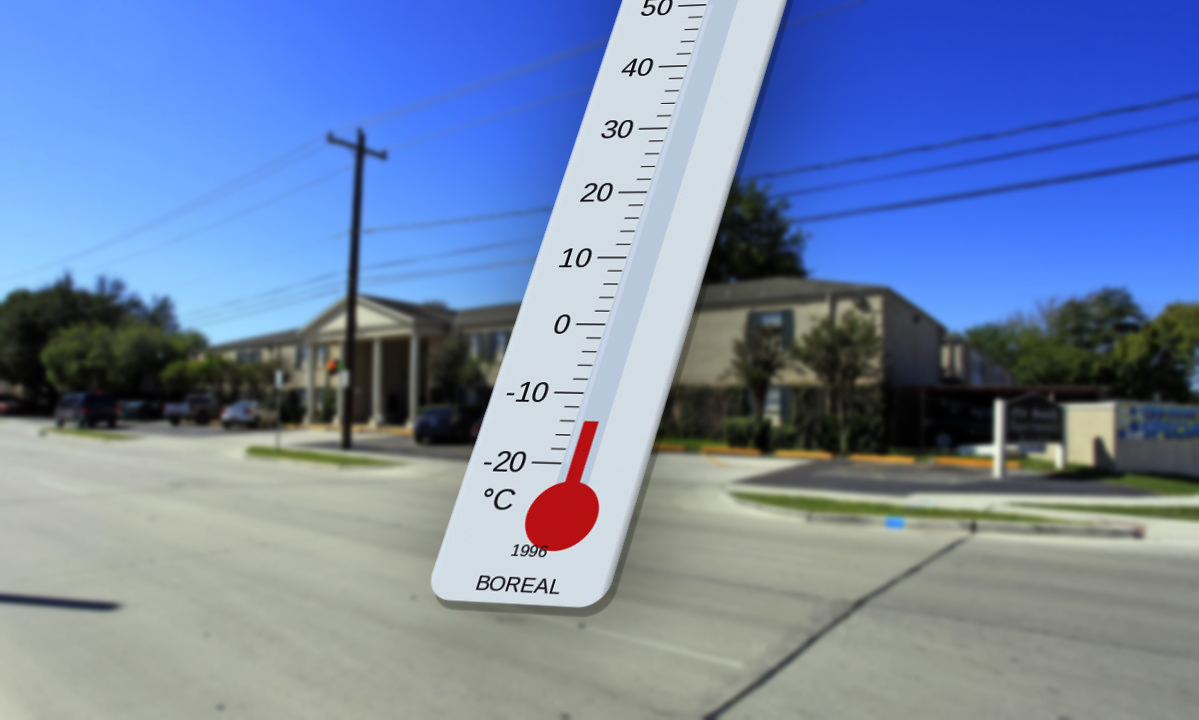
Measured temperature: -14 °C
